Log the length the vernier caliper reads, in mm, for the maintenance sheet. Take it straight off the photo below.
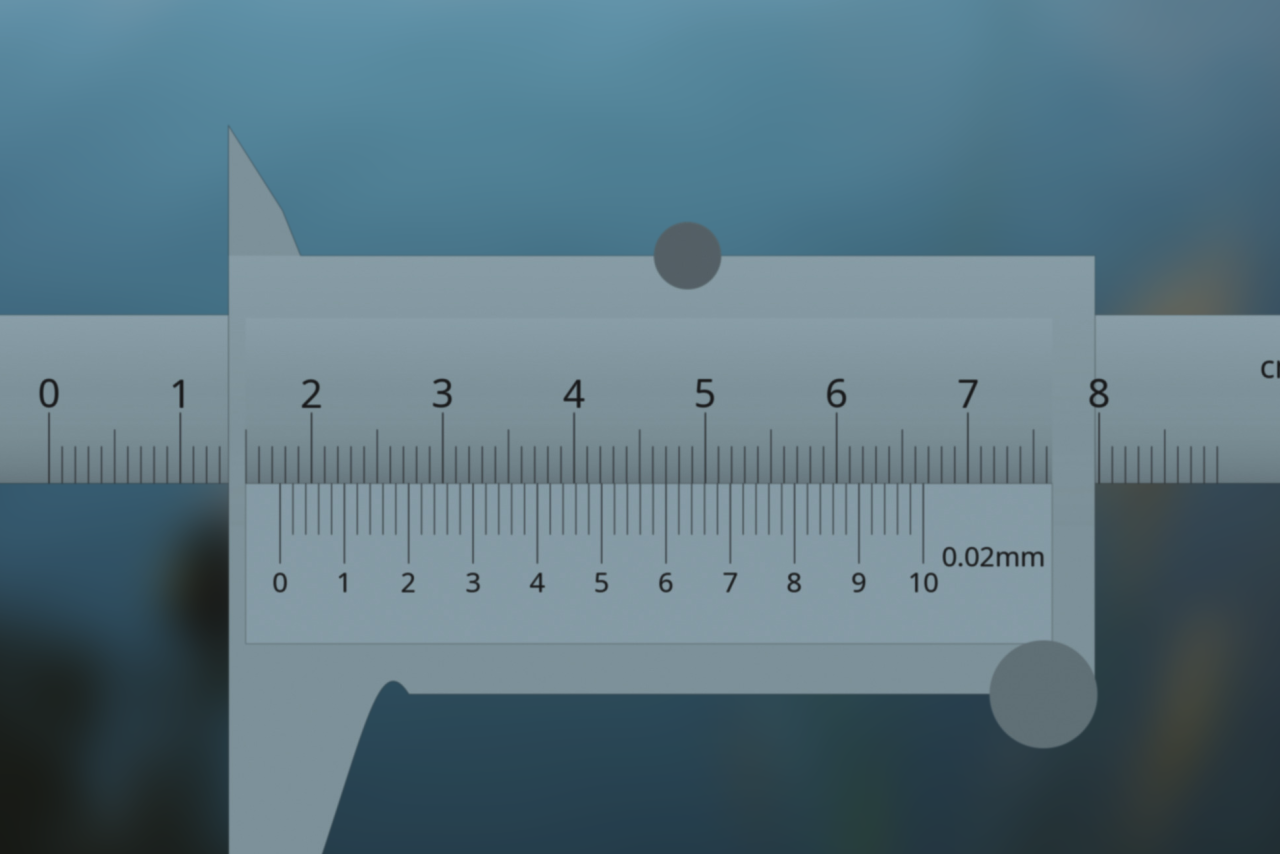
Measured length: 17.6 mm
